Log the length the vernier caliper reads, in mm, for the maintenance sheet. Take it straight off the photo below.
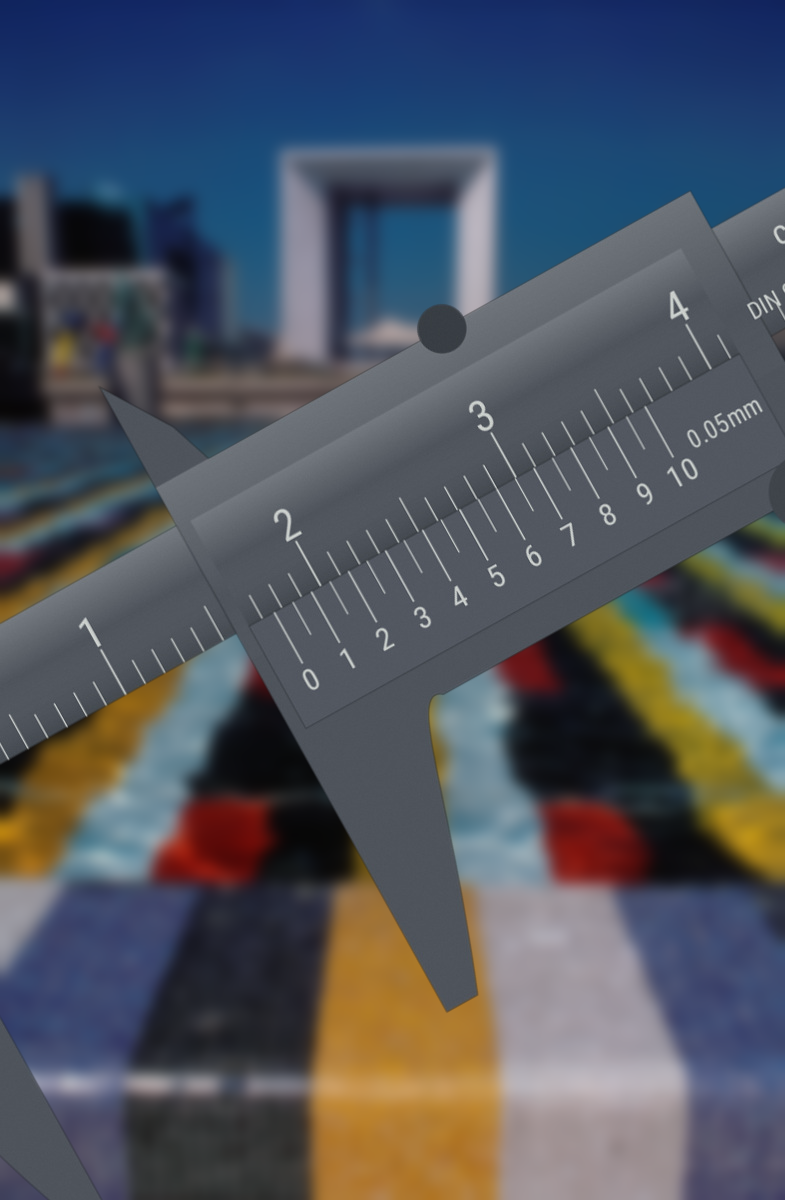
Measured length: 17.60 mm
